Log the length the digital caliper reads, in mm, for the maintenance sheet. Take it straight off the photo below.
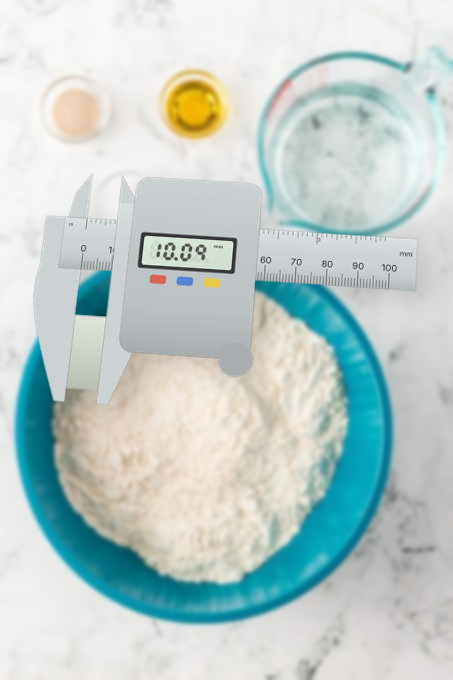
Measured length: 10.09 mm
